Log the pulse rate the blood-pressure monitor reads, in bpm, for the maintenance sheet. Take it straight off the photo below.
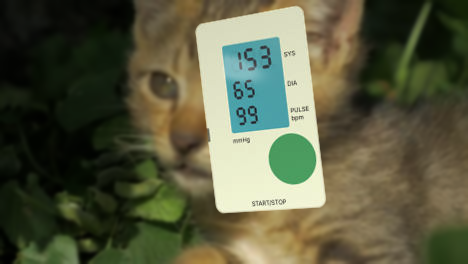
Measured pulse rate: 99 bpm
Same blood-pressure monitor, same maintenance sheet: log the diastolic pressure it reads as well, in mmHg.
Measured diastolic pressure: 65 mmHg
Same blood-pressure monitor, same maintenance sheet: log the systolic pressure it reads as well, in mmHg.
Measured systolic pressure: 153 mmHg
